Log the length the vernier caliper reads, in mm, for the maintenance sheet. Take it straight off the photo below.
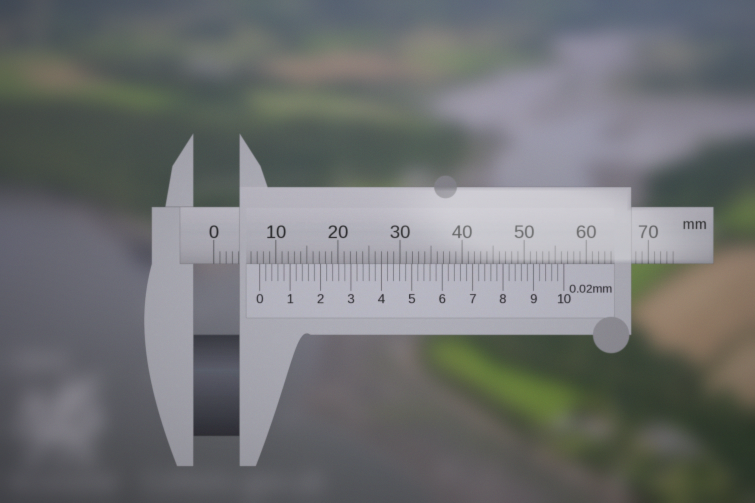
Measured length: 7.4 mm
